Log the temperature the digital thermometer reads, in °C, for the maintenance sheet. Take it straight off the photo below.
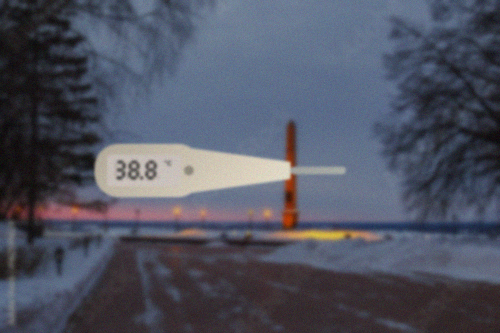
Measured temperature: 38.8 °C
